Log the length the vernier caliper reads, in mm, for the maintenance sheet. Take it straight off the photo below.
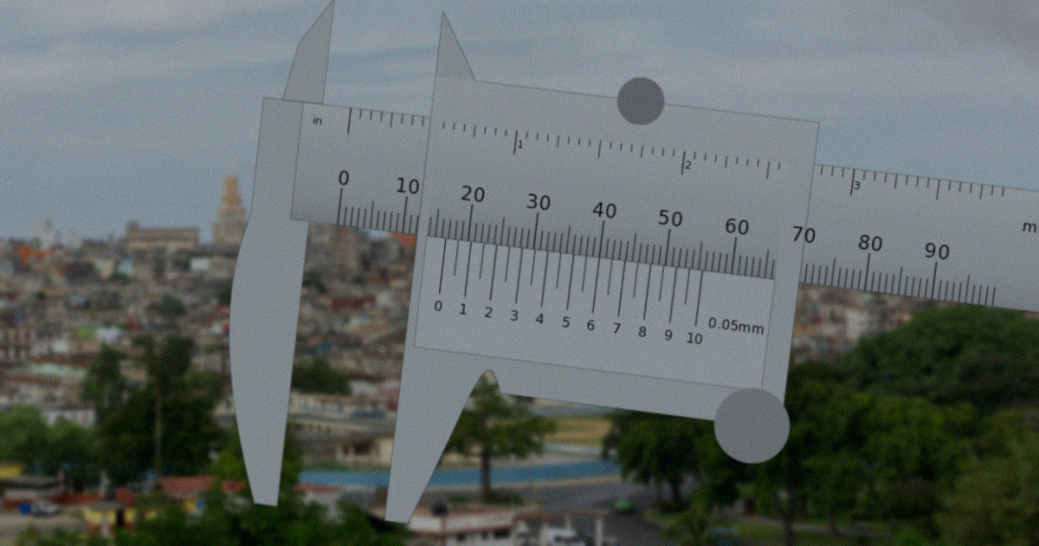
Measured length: 16.6 mm
